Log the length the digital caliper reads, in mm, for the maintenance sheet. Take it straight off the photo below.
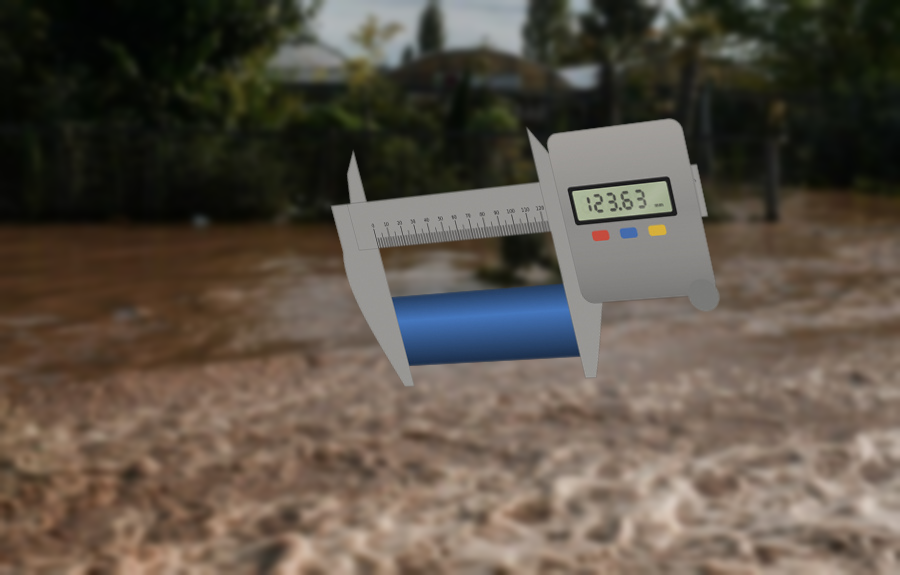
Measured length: 123.63 mm
